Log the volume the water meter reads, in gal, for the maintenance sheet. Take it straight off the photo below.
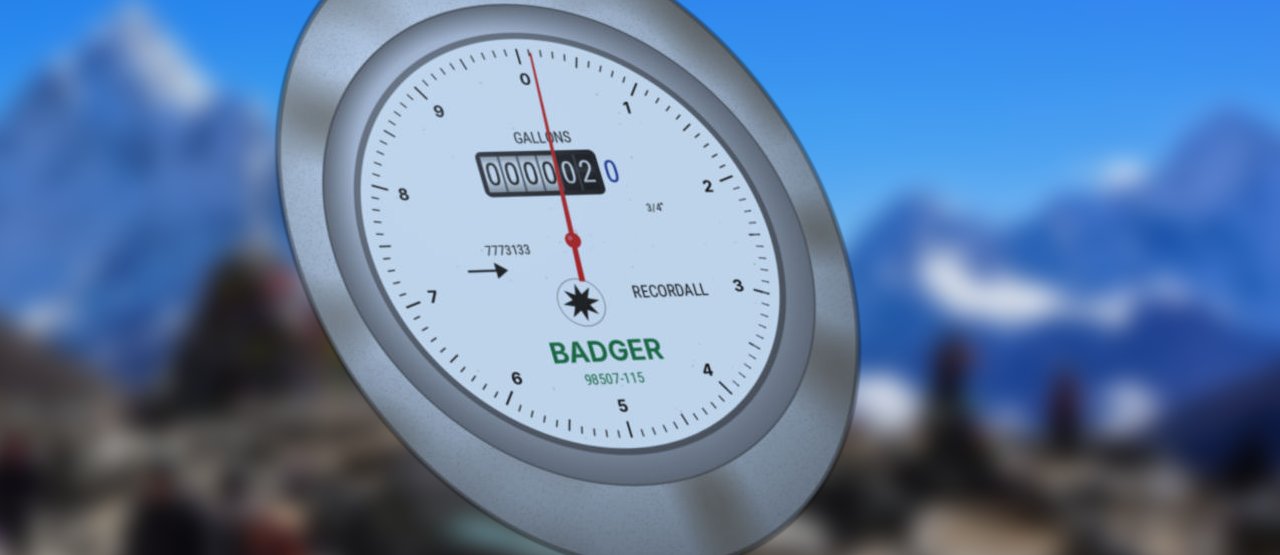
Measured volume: 20.1 gal
